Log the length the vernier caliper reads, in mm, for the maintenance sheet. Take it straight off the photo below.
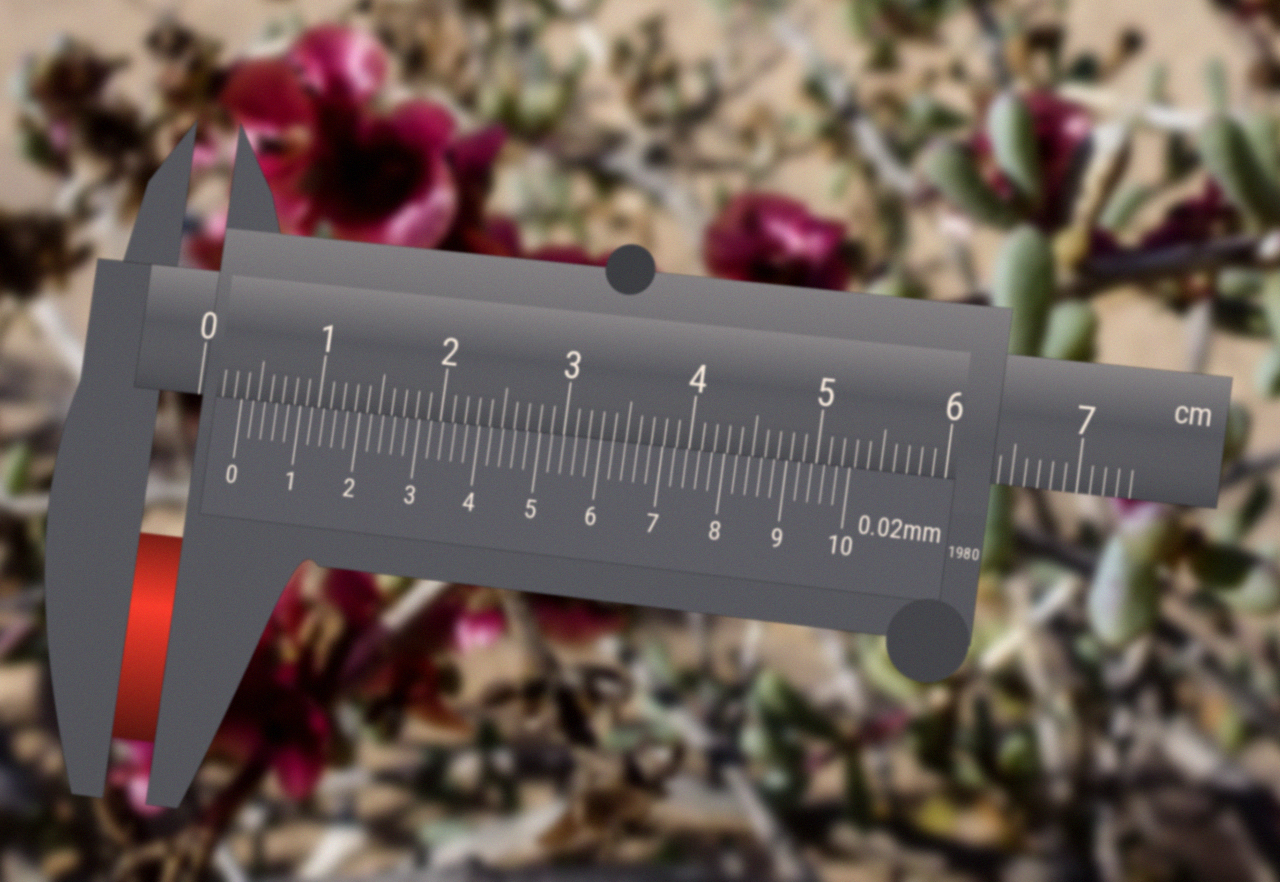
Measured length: 3.6 mm
